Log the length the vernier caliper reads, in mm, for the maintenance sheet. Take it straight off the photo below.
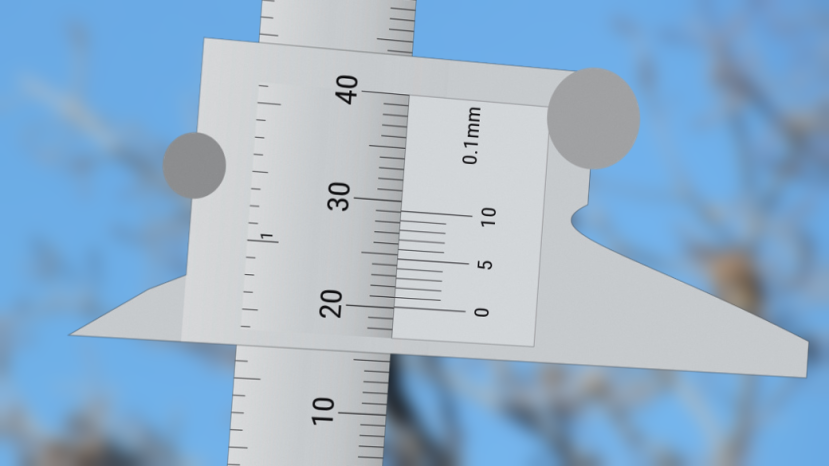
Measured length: 20.1 mm
